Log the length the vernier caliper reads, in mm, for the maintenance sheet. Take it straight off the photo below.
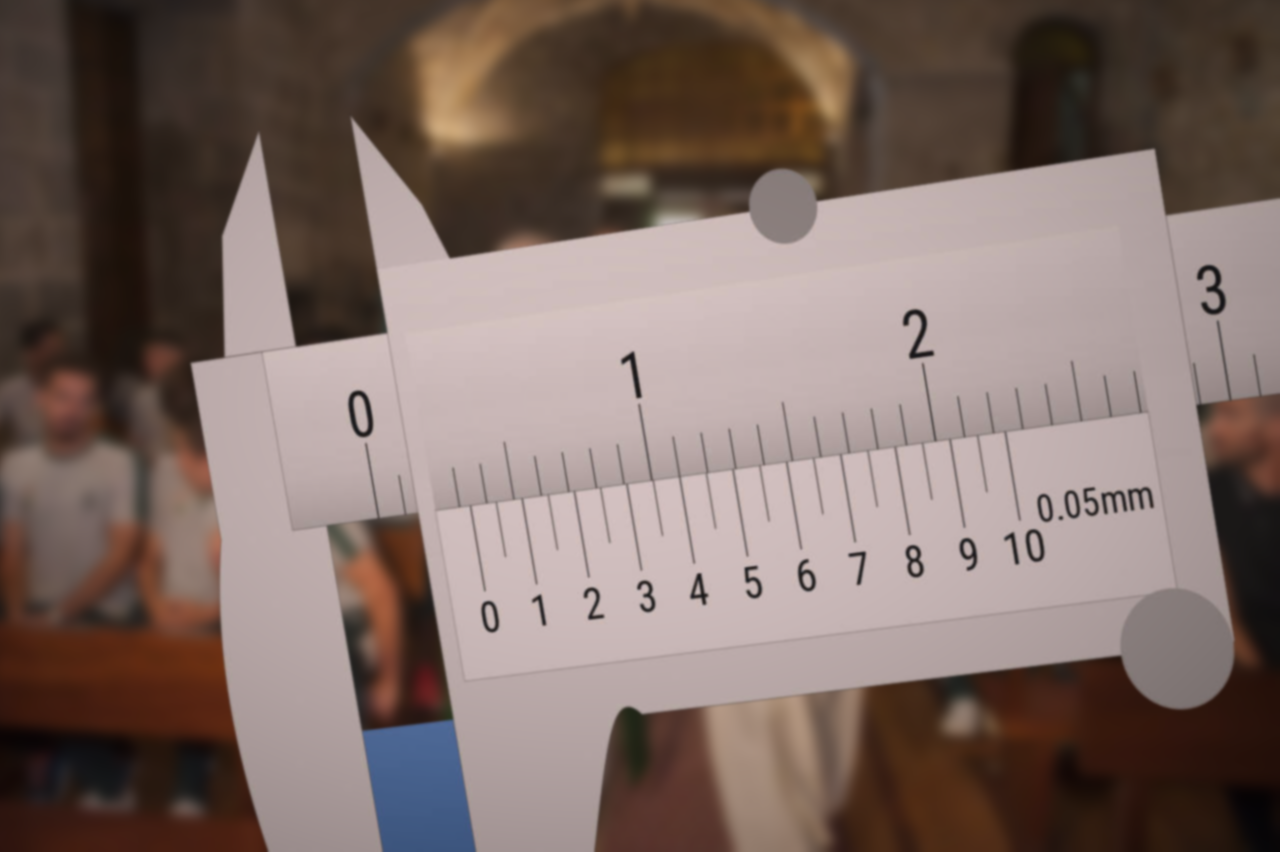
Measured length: 3.4 mm
